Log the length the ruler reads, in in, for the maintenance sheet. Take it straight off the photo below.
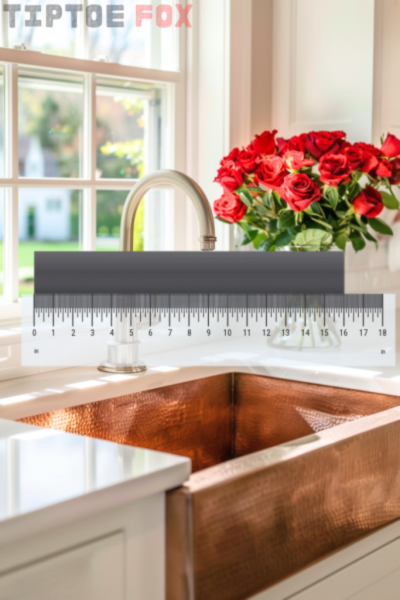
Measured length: 16 in
